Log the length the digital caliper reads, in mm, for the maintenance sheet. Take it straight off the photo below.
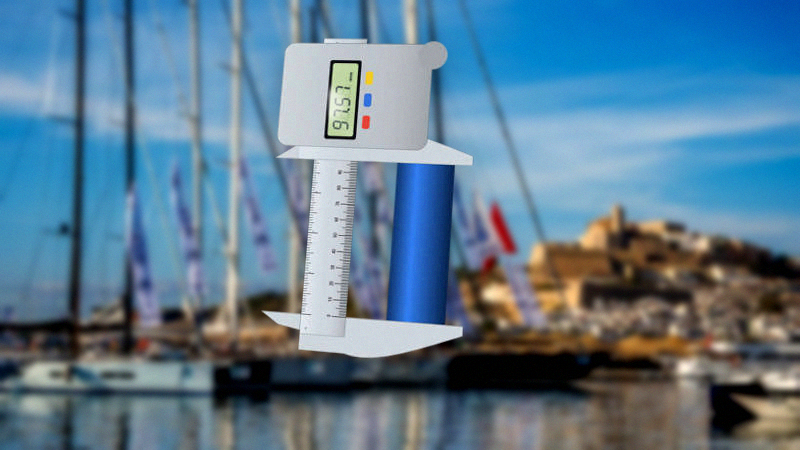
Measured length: 97.57 mm
